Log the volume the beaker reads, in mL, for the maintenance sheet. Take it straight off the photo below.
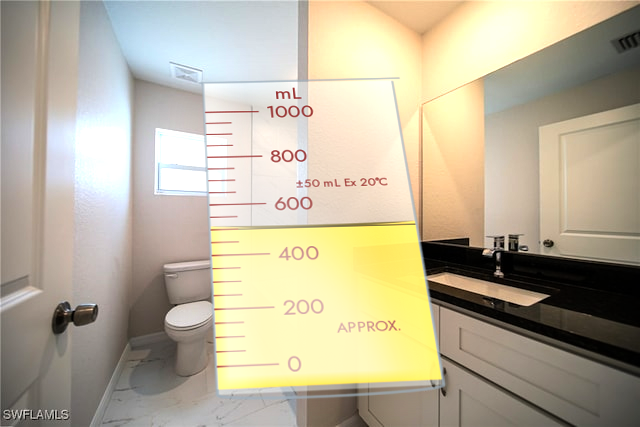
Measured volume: 500 mL
